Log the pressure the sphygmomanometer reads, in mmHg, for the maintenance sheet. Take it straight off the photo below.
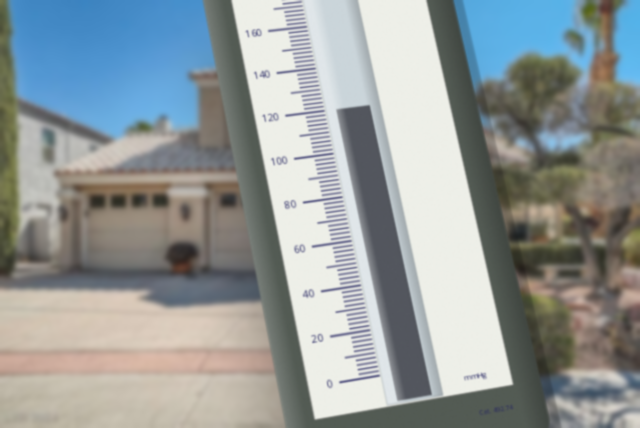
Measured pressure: 120 mmHg
